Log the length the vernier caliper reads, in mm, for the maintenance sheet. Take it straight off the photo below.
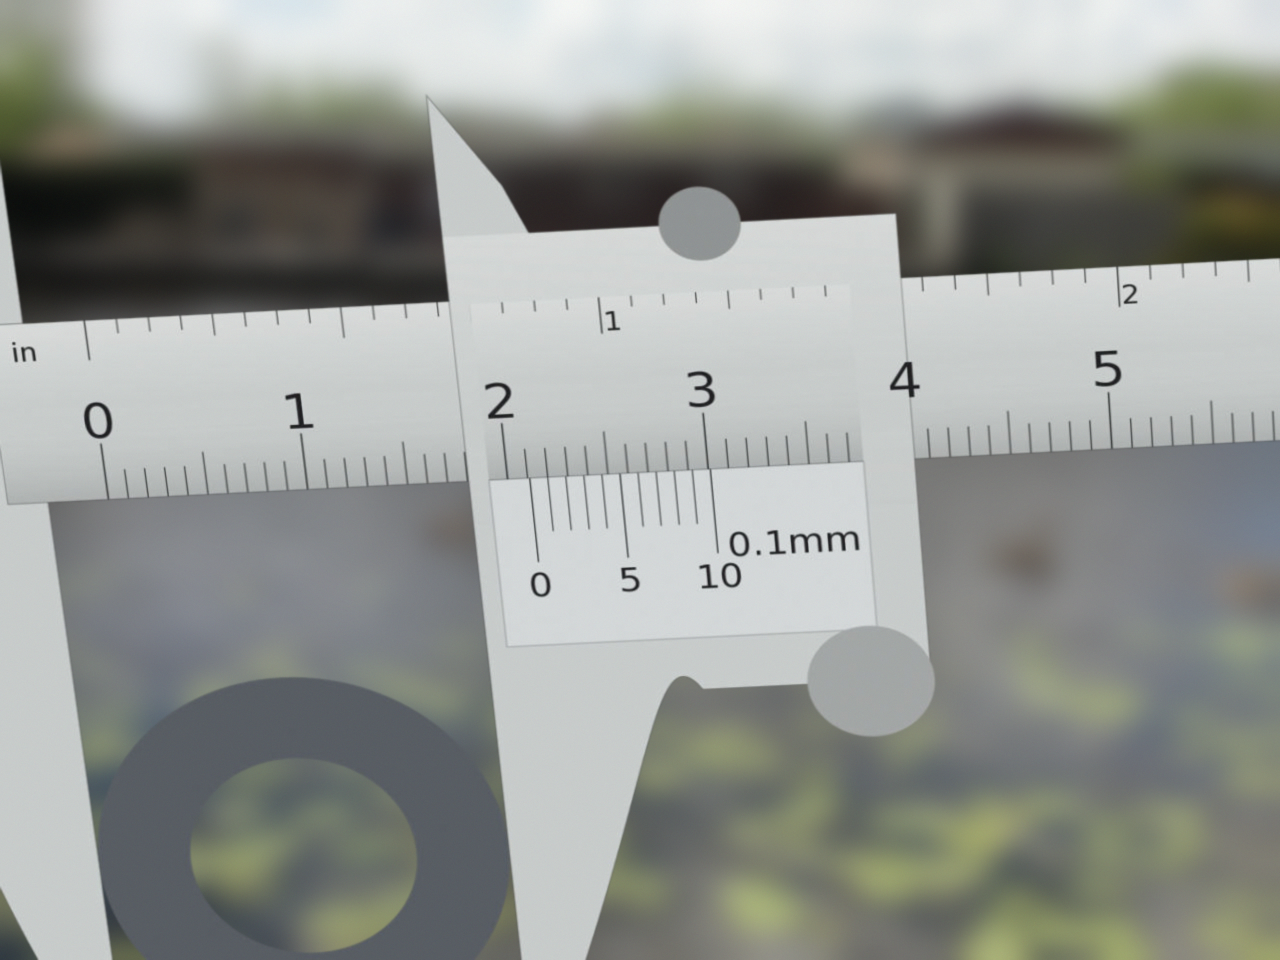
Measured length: 21.1 mm
